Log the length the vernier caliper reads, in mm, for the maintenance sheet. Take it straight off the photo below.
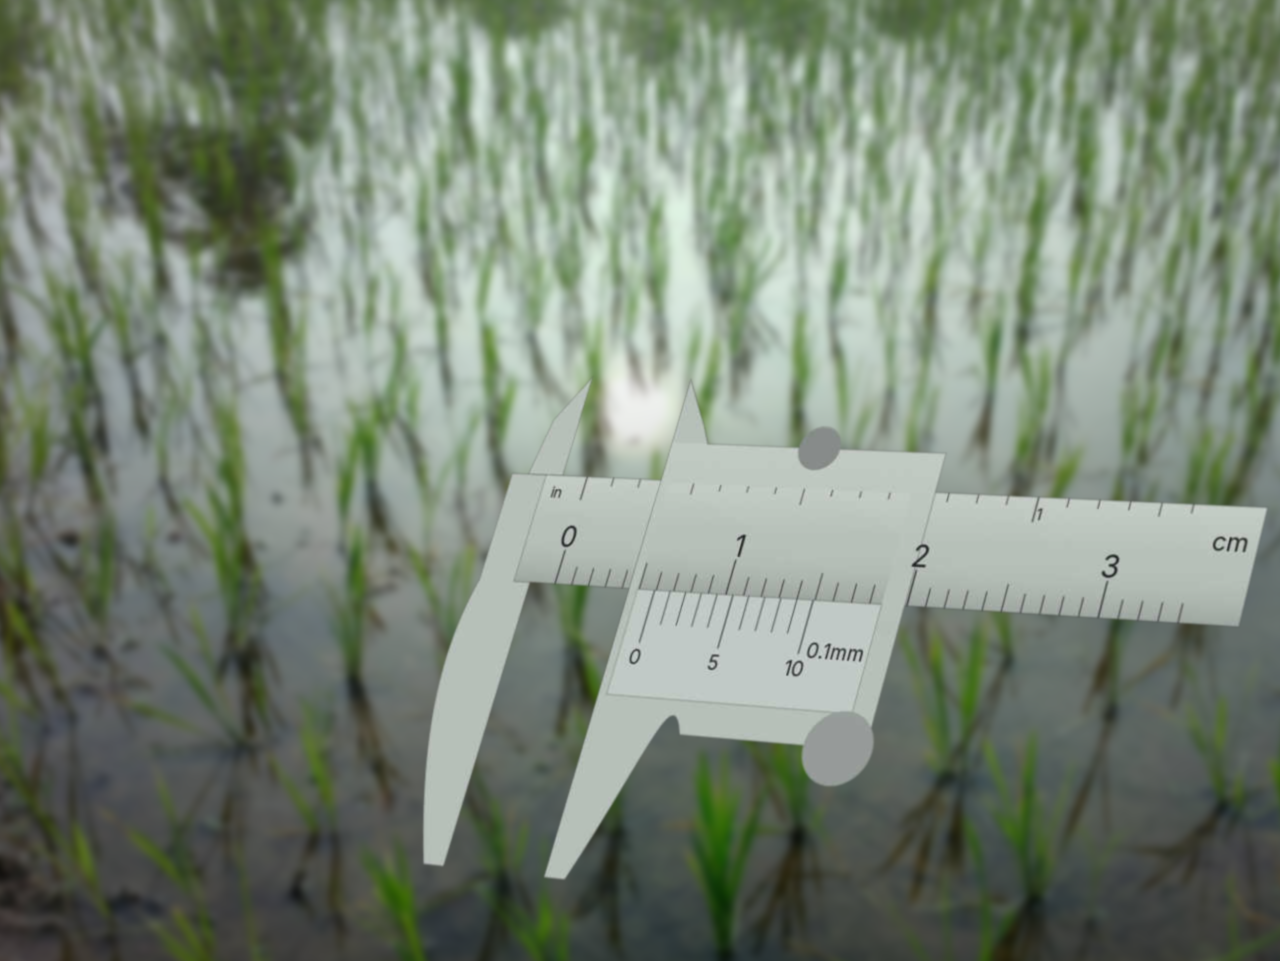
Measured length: 5.9 mm
